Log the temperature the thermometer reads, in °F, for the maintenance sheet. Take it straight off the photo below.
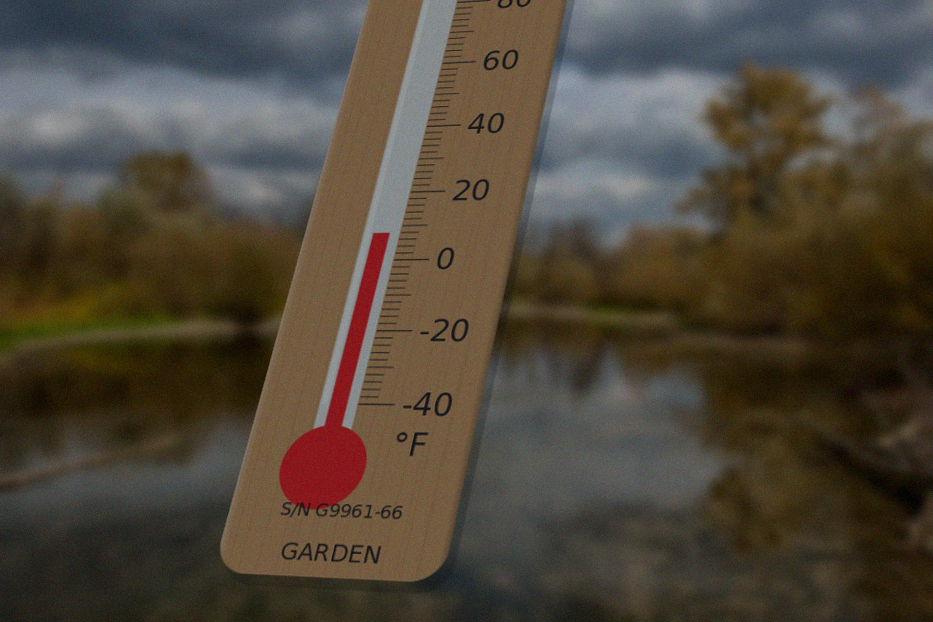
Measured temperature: 8 °F
